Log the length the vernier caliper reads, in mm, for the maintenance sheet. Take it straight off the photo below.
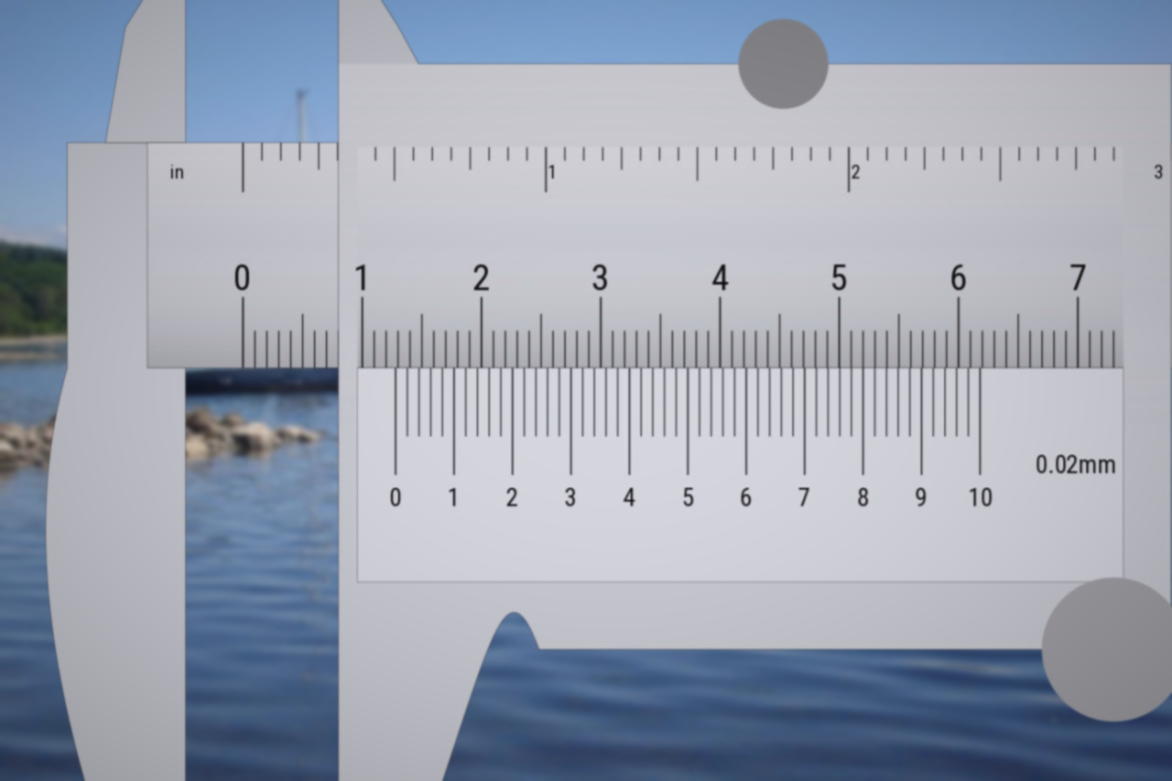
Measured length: 12.8 mm
